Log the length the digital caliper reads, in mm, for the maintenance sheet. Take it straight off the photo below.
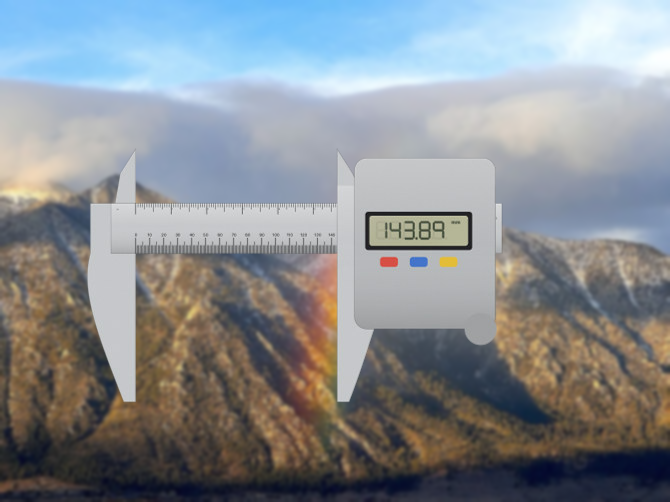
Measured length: 143.89 mm
